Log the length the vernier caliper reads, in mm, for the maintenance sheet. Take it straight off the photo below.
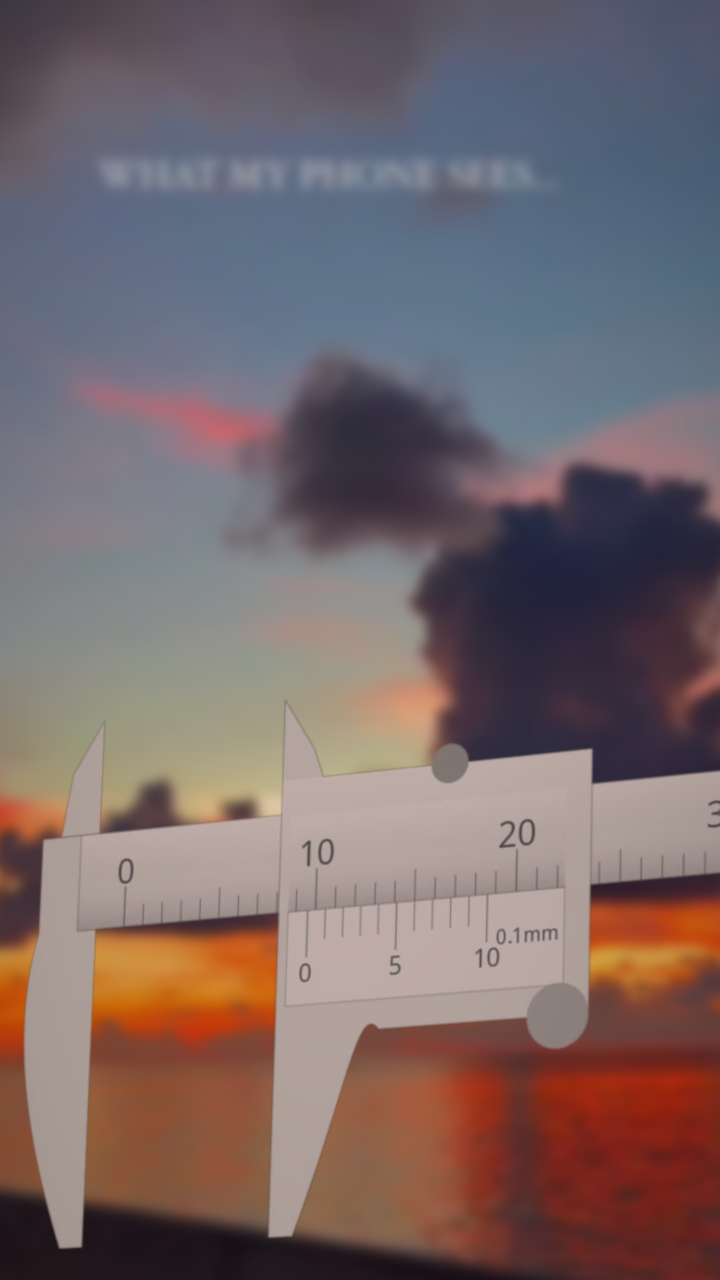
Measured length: 9.6 mm
